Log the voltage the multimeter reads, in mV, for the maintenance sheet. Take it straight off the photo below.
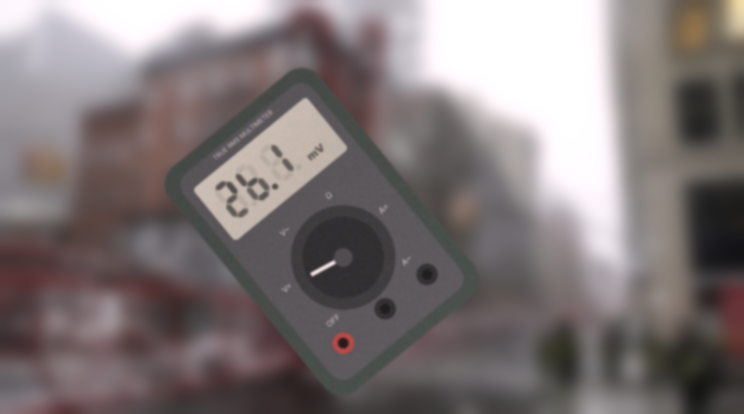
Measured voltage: 26.1 mV
